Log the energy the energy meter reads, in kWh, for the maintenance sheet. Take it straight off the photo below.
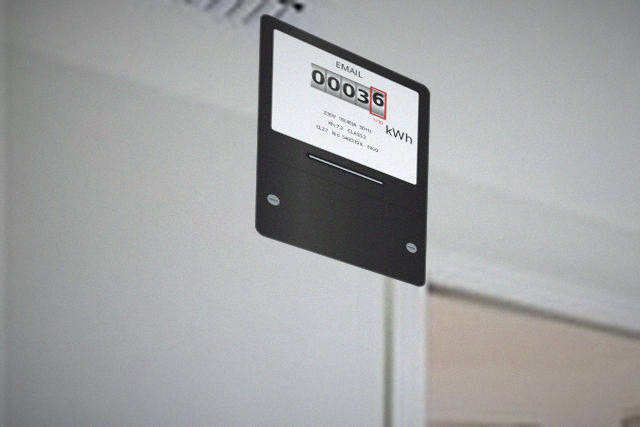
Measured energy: 3.6 kWh
